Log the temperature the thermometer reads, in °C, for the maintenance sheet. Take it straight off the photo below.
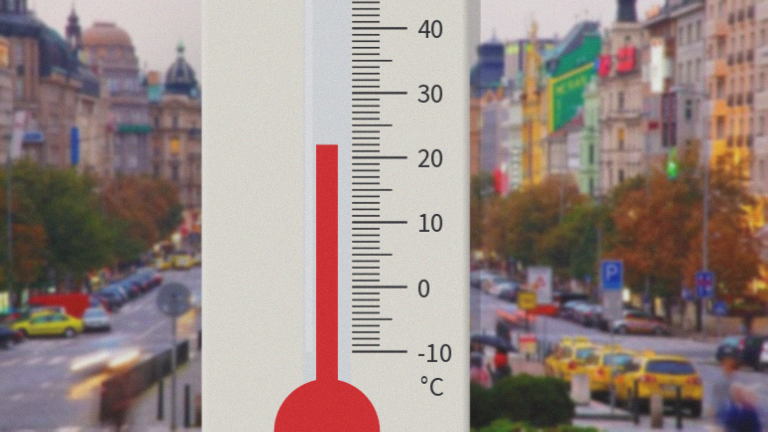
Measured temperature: 22 °C
